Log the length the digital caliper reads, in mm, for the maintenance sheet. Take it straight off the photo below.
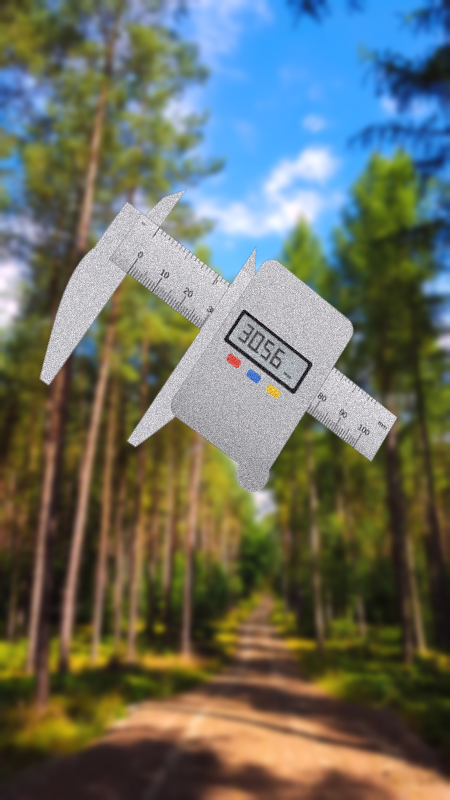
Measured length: 30.56 mm
